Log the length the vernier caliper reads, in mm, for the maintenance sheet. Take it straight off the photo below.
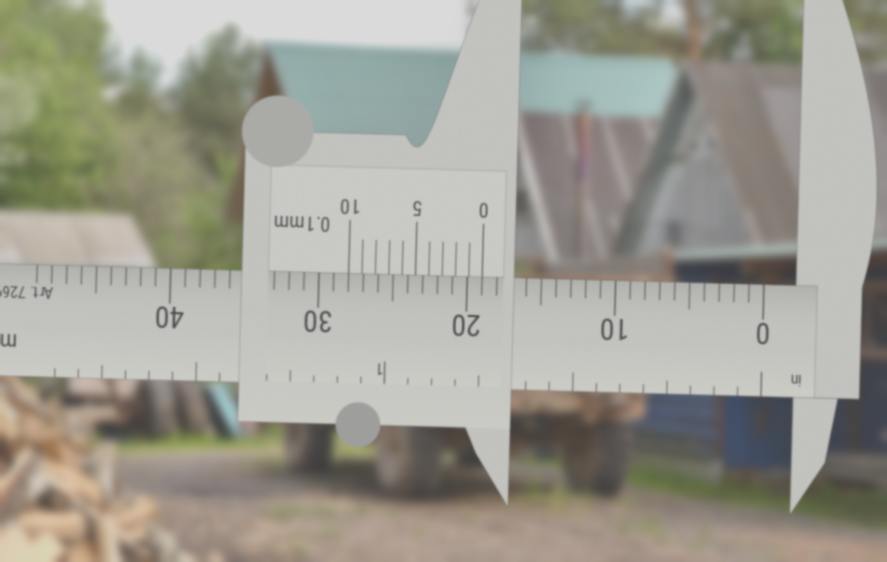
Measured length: 19.0 mm
